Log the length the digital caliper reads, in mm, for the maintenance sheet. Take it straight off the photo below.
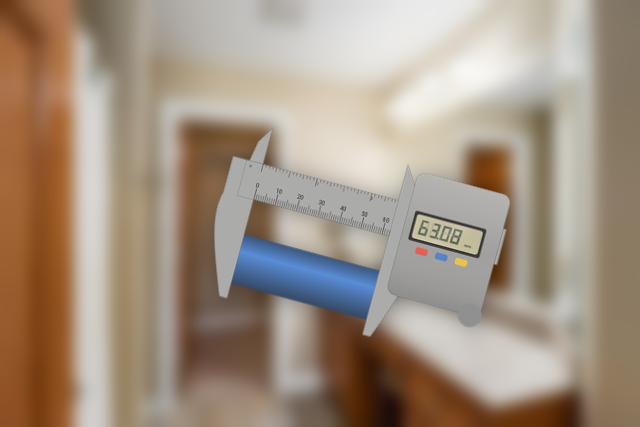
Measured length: 63.08 mm
